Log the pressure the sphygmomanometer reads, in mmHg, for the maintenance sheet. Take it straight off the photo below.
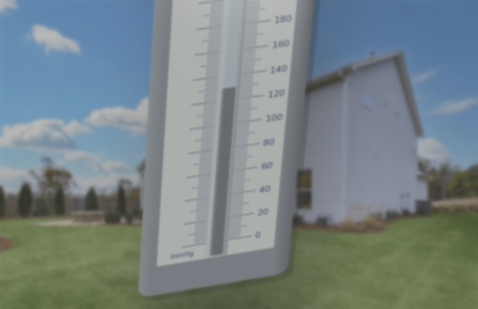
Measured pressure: 130 mmHg
